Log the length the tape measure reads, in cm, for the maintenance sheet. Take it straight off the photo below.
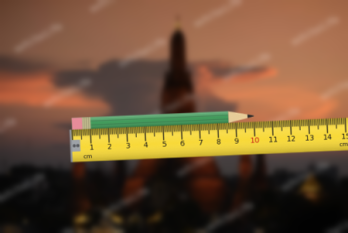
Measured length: 10 cm
